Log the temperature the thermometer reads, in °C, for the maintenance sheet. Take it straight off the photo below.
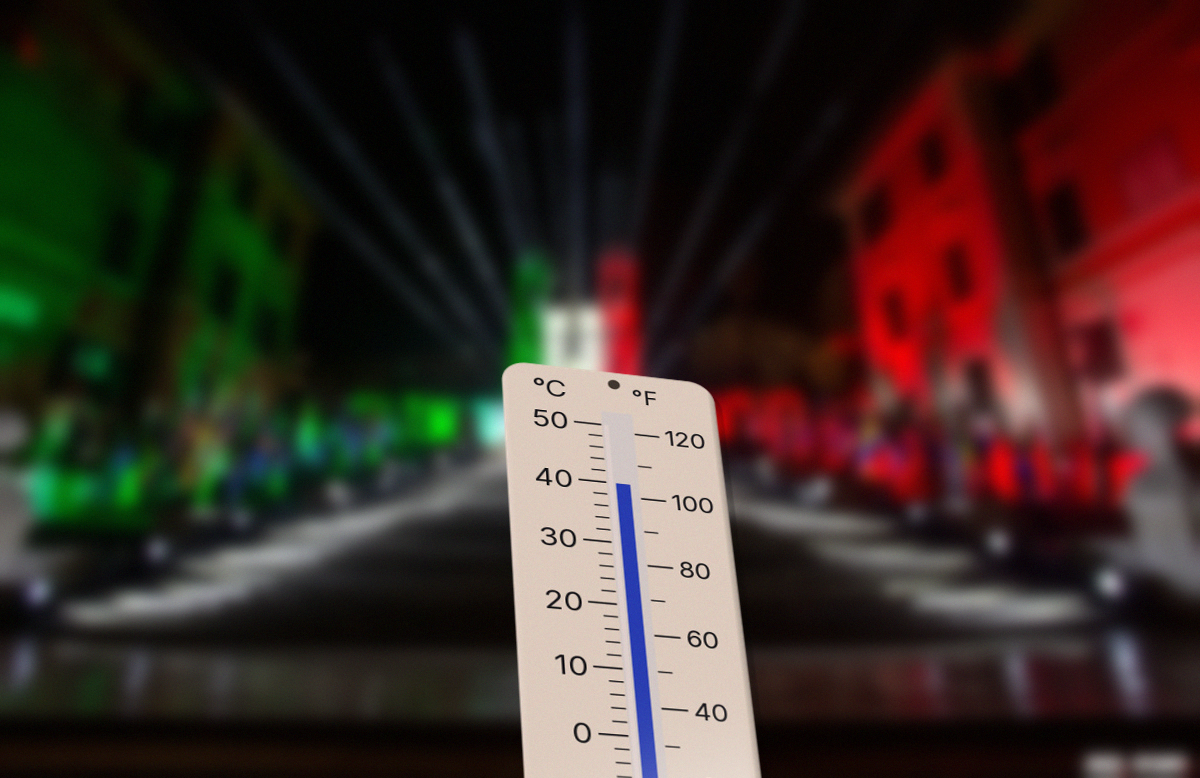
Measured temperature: 40 °C
